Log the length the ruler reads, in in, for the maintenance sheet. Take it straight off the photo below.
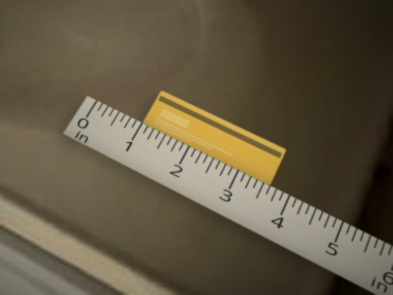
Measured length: 2.625 in
